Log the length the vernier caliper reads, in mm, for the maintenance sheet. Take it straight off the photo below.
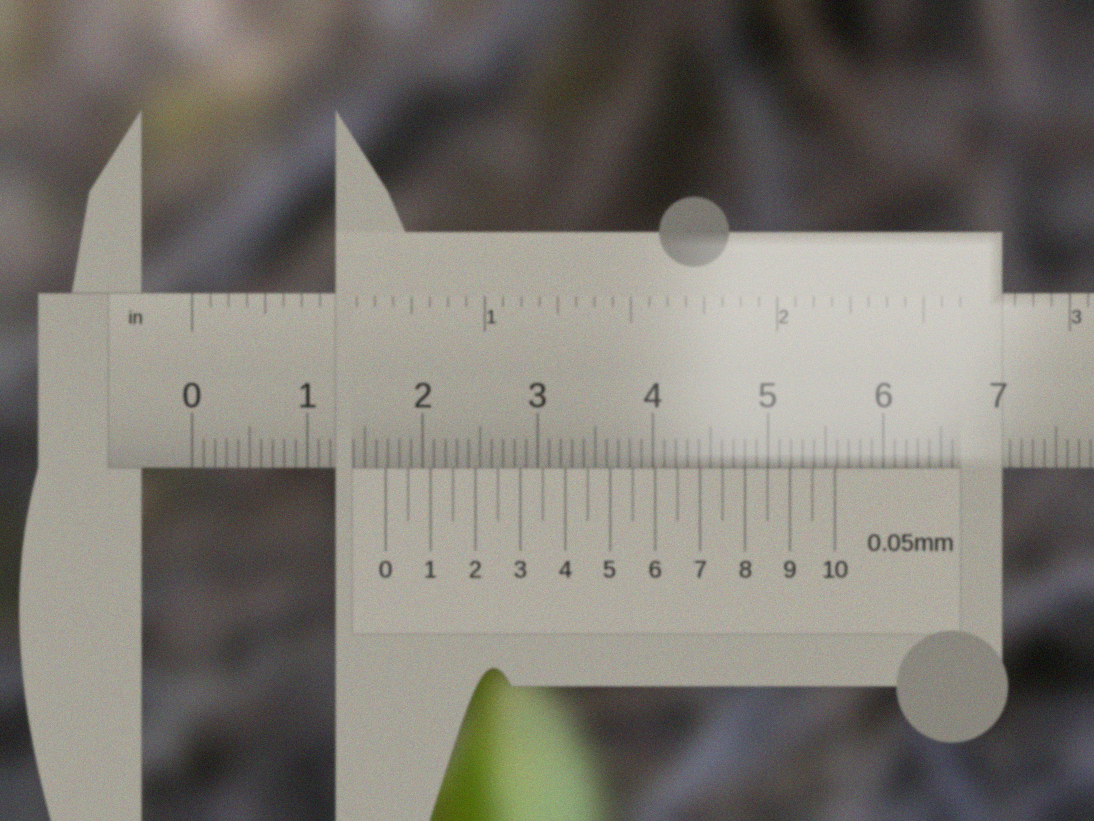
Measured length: 16.8 mm
